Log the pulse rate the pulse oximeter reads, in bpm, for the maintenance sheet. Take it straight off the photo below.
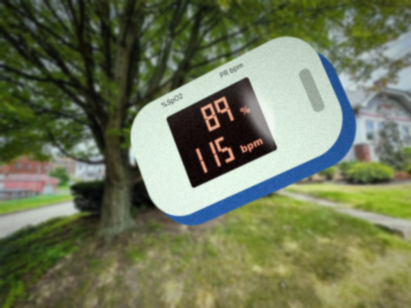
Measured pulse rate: 115 bpm
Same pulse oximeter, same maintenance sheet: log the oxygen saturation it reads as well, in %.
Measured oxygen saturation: 89 %
